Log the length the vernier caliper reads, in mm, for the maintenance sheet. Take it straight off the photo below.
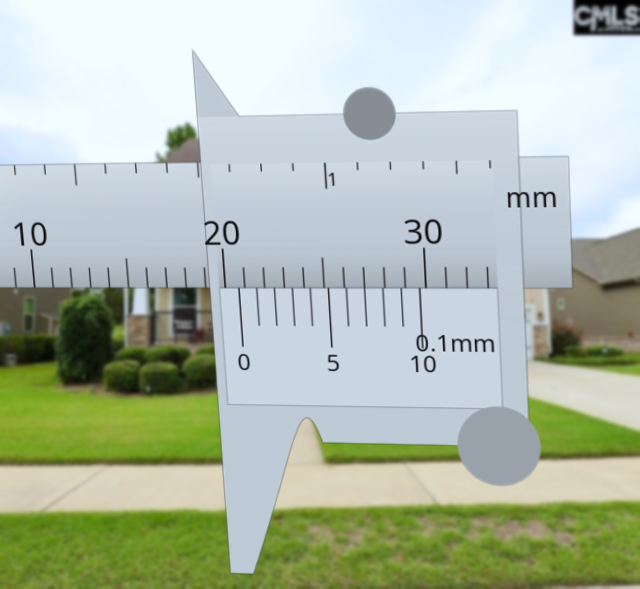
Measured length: 20.7 mm
